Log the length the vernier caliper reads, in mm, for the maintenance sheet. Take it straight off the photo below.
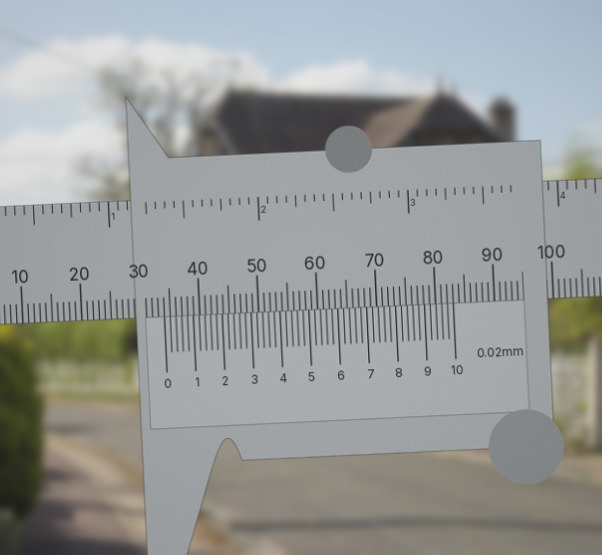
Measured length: 34.0 mm
